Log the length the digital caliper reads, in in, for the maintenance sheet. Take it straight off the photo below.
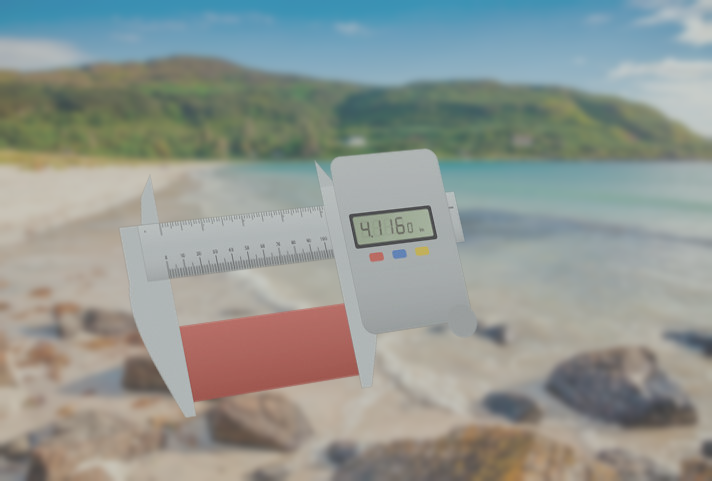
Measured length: 4.1160 in
